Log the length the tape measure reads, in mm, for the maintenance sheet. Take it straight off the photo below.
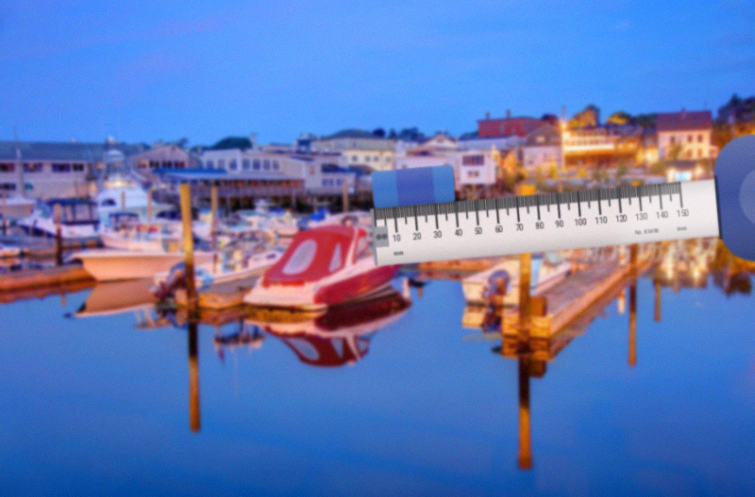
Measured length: 40 mm
